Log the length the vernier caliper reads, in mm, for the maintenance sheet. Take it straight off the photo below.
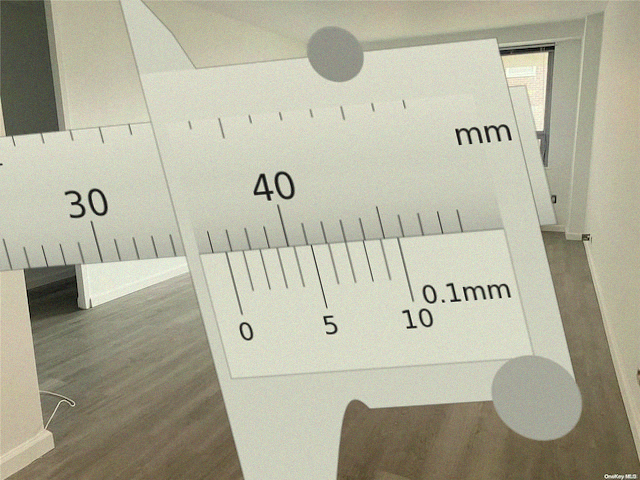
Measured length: 36.7 mm
